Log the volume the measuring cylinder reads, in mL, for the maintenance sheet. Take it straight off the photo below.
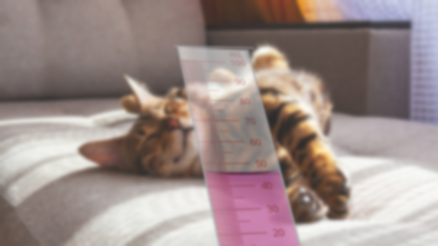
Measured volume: 45 mL
